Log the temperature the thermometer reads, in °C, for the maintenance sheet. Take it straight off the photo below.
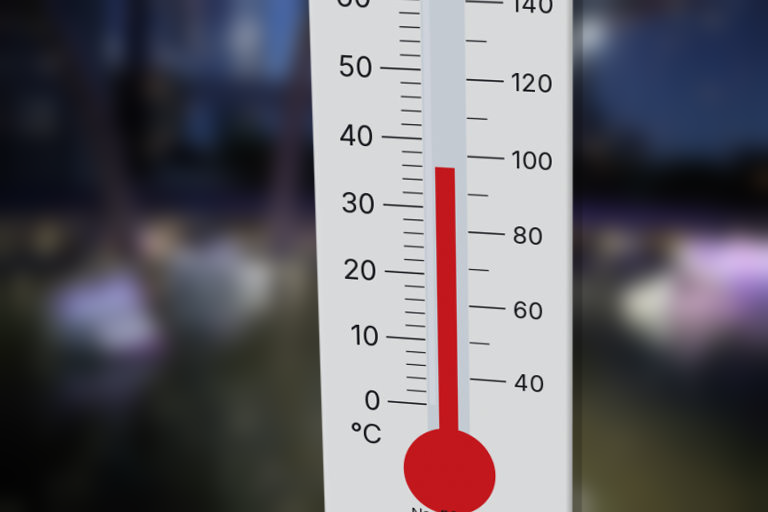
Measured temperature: 36 °C
